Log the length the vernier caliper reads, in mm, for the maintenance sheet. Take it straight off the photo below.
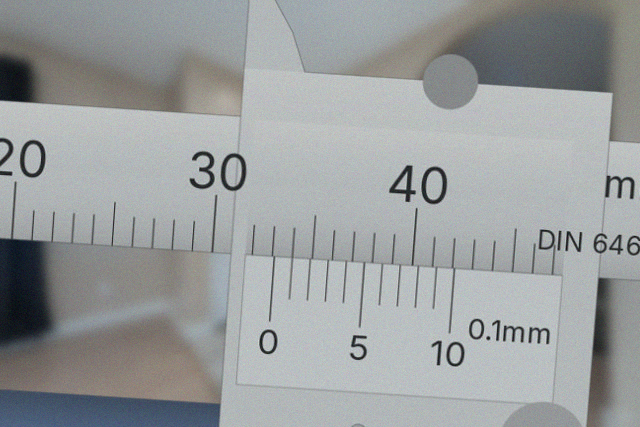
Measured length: 33.1 mm
